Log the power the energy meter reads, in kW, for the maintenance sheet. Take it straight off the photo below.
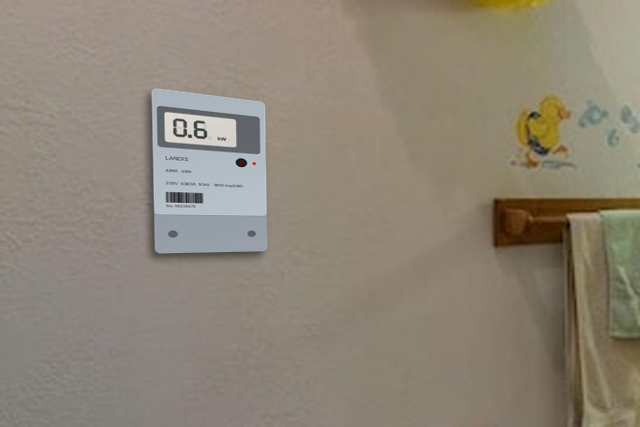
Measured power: 0.6 kW
